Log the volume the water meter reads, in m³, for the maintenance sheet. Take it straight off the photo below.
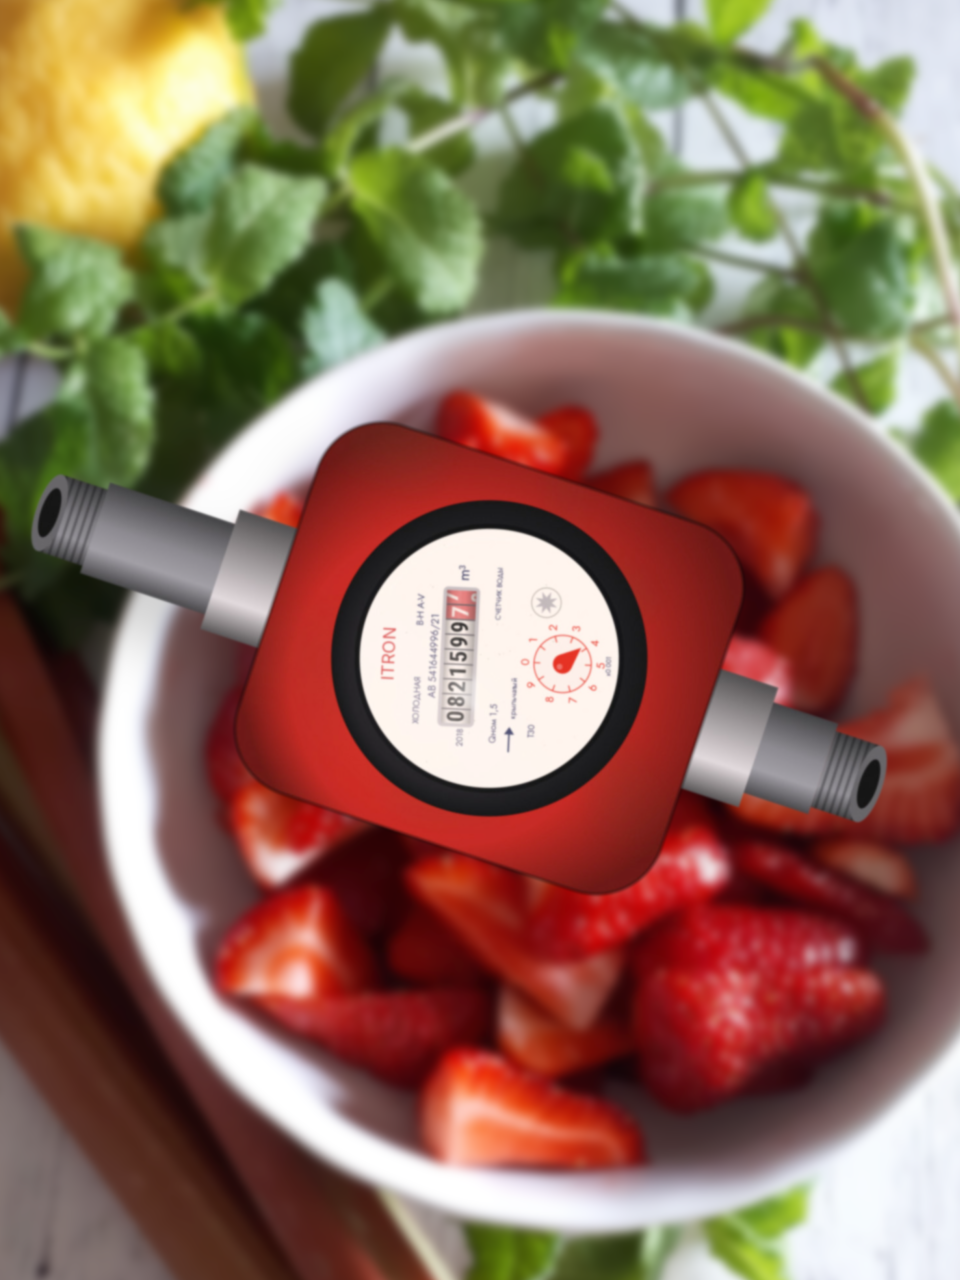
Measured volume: 821599.773 m³
